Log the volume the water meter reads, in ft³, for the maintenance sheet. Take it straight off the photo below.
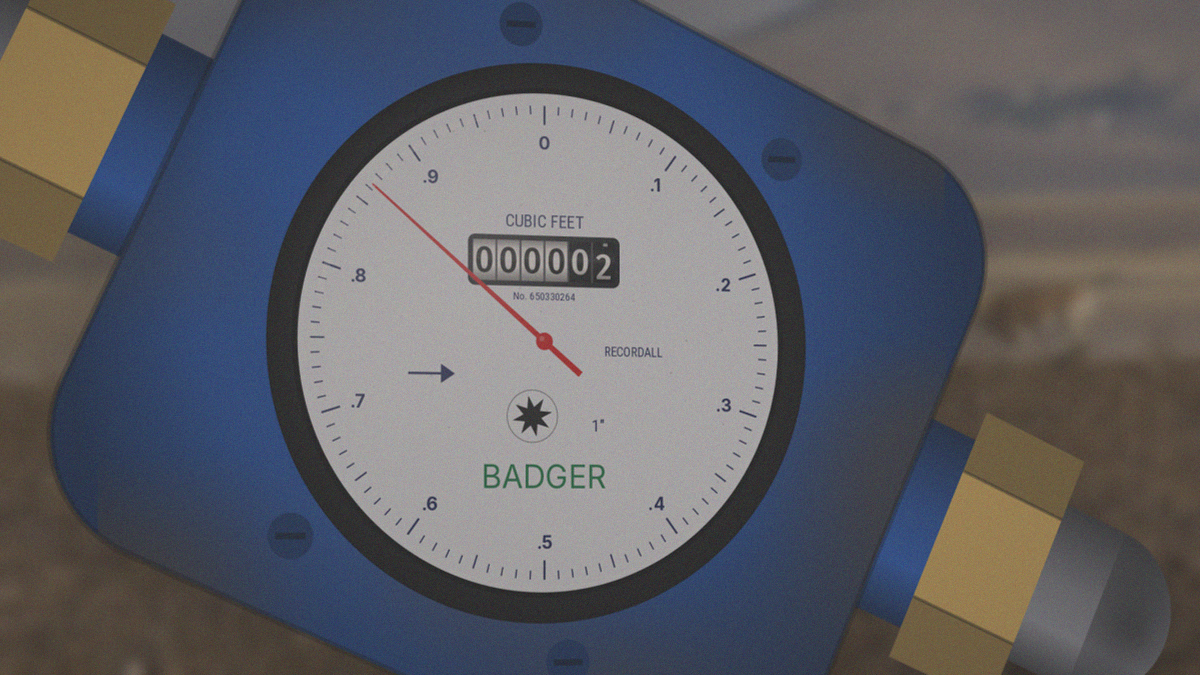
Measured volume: 1.86 ft³
